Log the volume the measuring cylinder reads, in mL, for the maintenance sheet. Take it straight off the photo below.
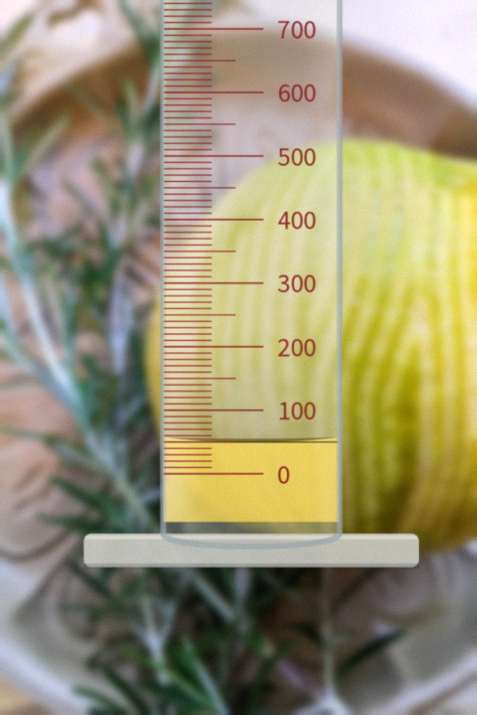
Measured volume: 50 mL
